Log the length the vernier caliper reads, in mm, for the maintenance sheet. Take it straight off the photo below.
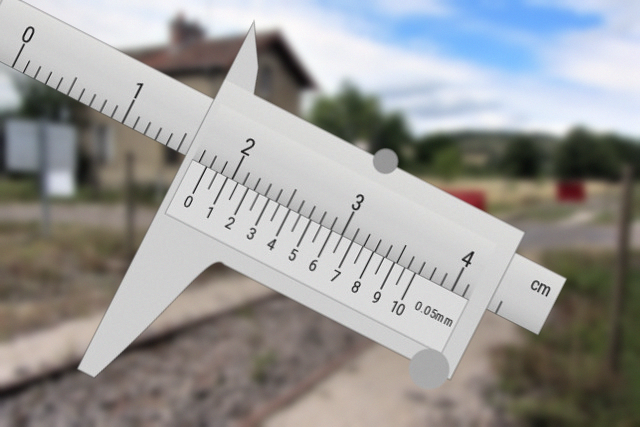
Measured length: 17.7 mm
